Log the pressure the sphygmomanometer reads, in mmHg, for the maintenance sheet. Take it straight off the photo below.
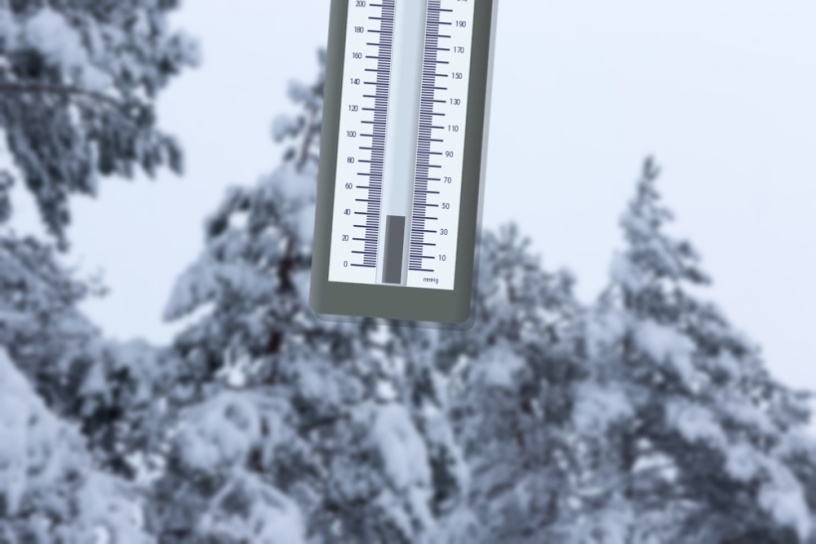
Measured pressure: 40 mmHg
